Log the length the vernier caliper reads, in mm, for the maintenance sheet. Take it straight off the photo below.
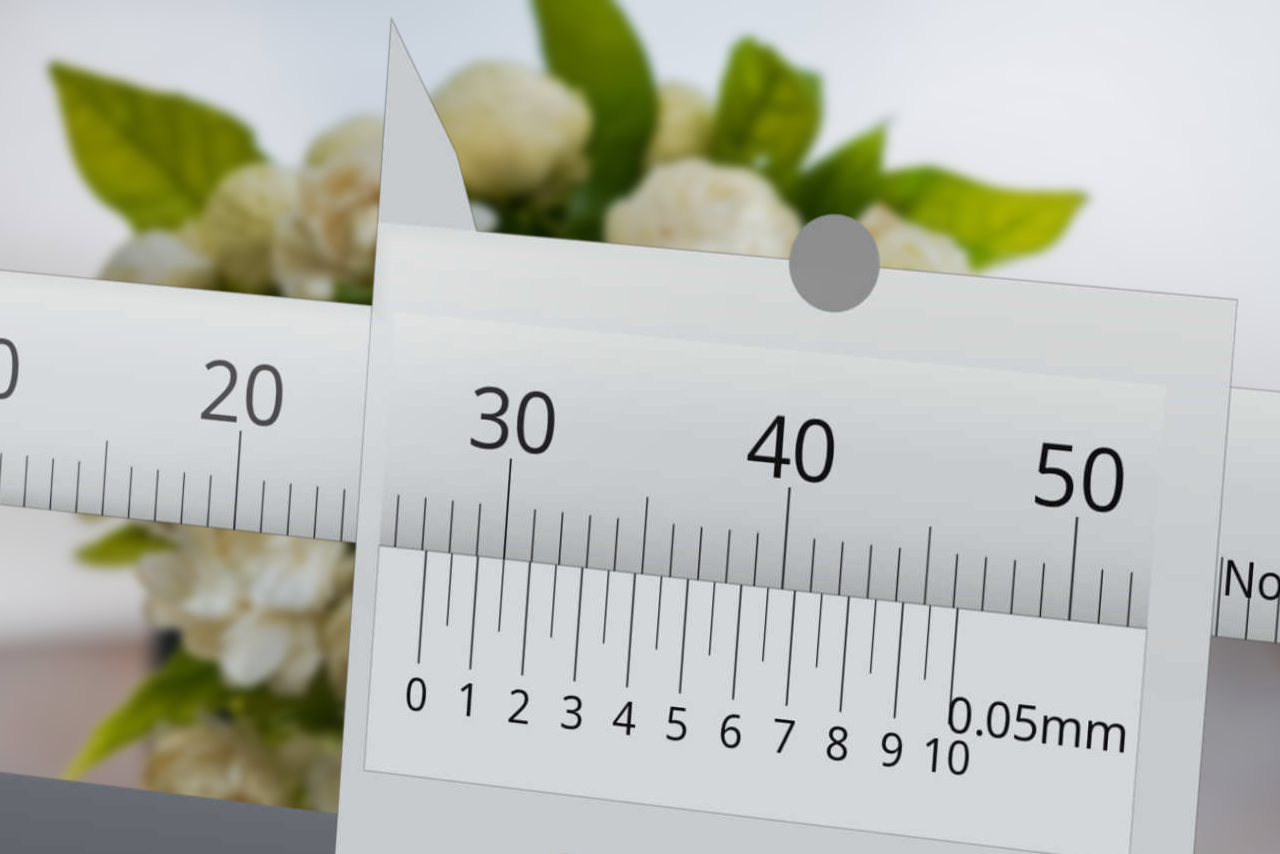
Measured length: 27.15 mm
